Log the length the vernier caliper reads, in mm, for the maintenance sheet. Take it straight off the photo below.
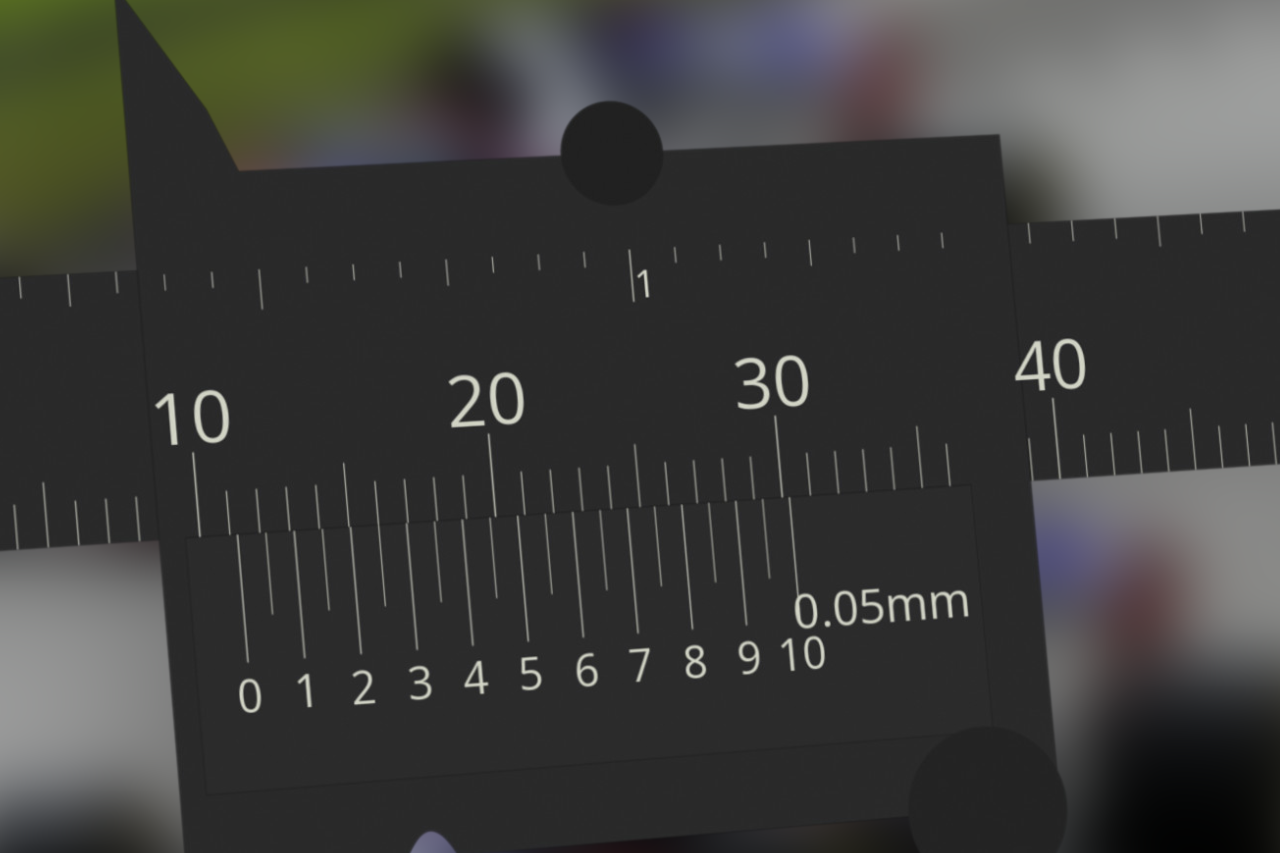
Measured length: 11.25 mm
